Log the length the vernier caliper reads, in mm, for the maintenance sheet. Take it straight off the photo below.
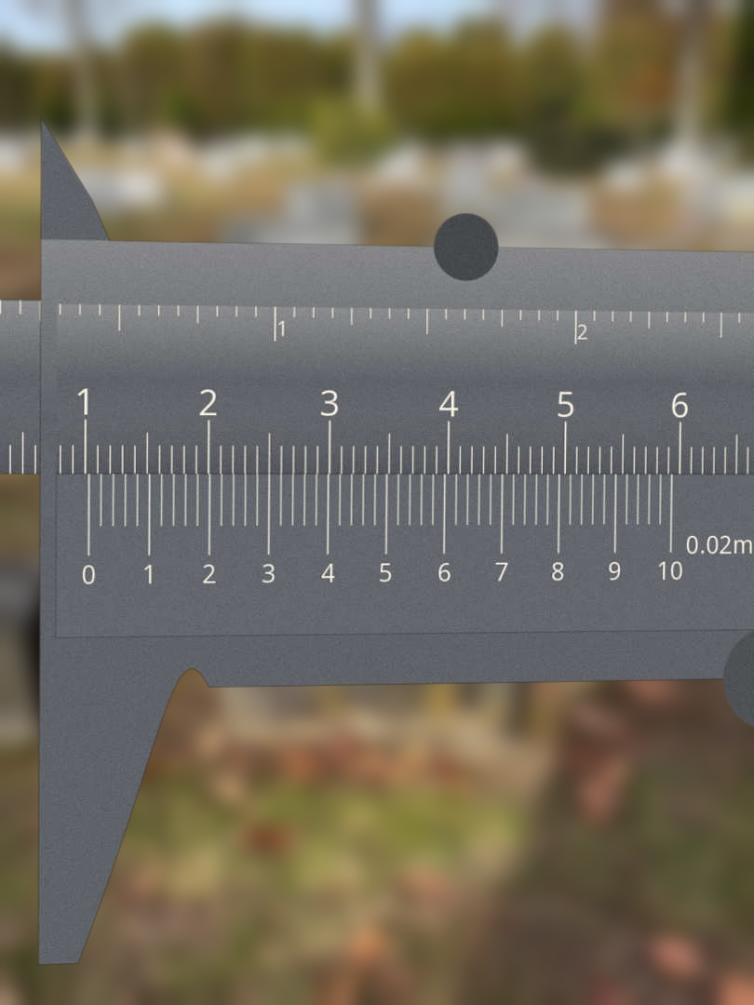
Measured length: 10.3 mm
